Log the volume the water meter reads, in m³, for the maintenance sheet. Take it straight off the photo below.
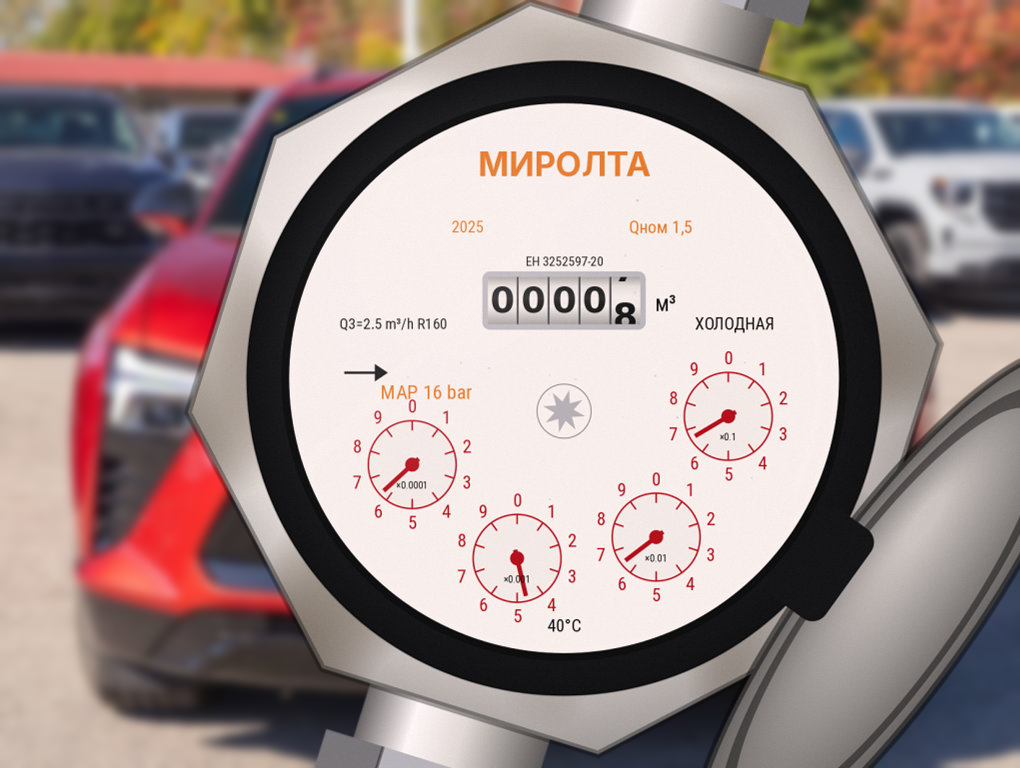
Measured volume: 7.6646 m³
